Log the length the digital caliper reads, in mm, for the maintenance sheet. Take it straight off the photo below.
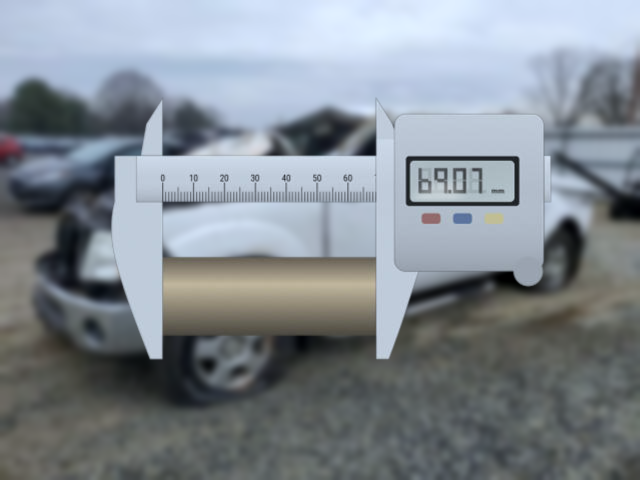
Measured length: 69.07 mm
